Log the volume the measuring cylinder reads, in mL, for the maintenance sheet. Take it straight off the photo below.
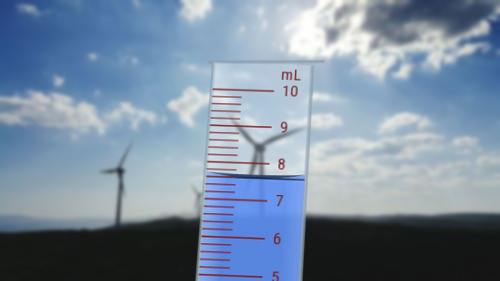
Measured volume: 7.6 mL
